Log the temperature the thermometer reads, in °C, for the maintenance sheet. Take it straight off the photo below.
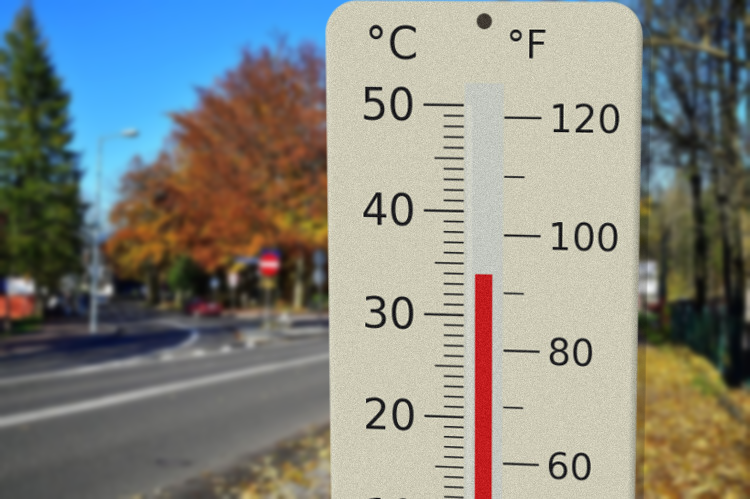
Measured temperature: 34 °C
